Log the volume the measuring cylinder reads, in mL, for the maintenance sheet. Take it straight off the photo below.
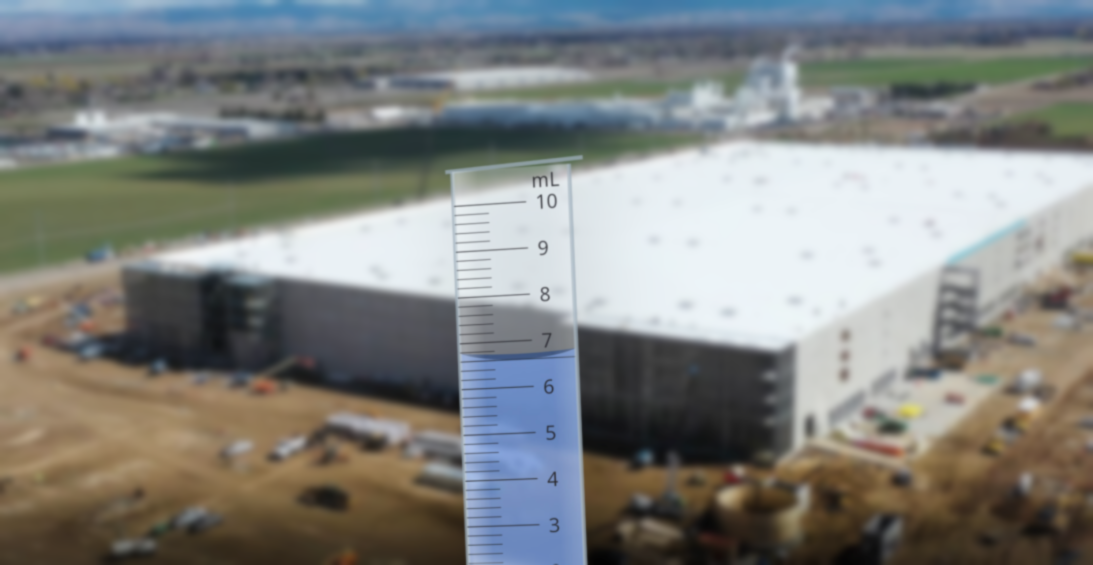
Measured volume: 6.6 mL
